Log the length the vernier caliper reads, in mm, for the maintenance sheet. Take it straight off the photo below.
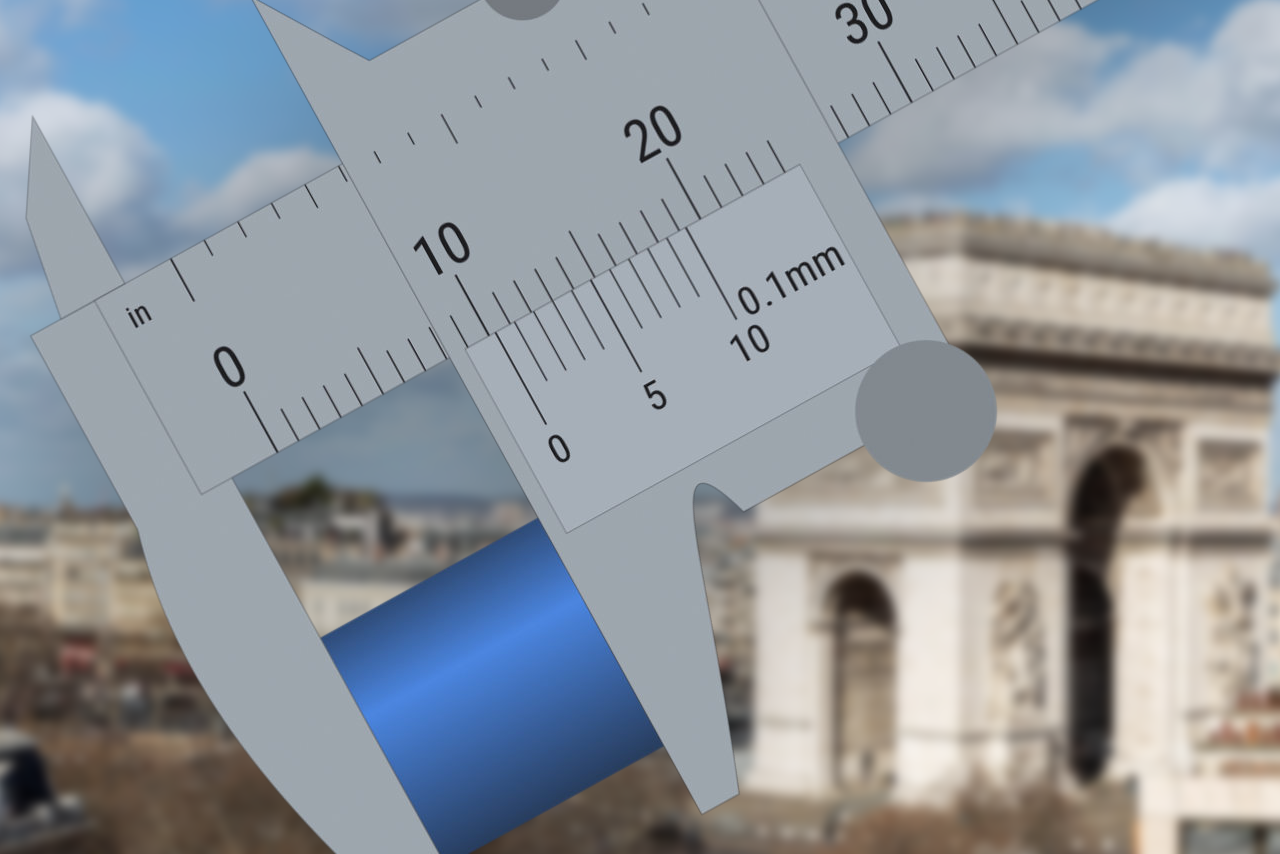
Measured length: 10.3 mm
